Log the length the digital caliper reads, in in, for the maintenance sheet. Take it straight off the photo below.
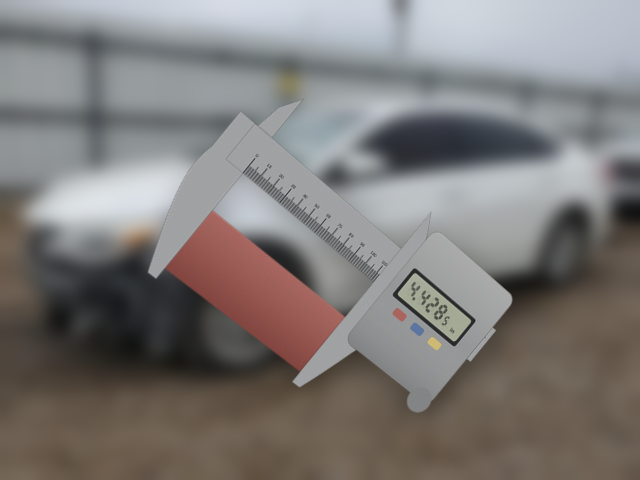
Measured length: 4.4285 in
